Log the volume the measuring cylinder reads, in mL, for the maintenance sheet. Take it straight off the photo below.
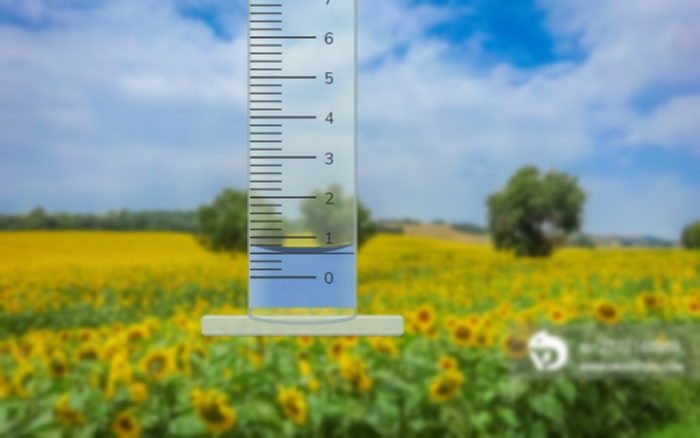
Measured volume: 0.6 mL
